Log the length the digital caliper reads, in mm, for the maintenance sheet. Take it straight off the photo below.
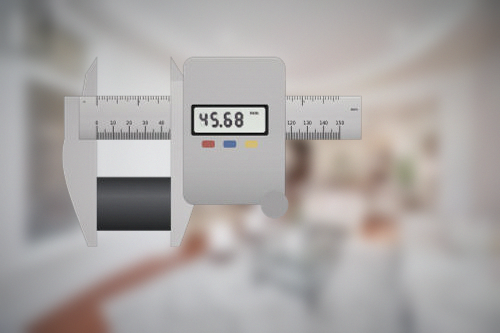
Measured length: 45.68 mm
